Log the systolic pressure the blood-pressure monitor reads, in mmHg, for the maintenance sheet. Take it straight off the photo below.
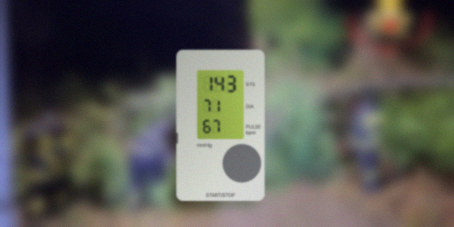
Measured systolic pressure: 143 mmHg
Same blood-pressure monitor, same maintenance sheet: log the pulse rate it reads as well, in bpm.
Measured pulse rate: 67 bpm
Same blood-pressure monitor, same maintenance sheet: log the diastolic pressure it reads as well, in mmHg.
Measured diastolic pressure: 71 mmHg
